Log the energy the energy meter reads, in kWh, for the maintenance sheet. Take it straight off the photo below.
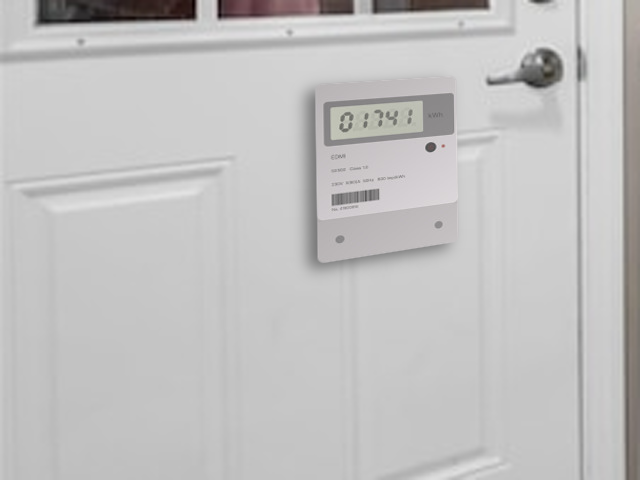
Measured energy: 1741 kWh
